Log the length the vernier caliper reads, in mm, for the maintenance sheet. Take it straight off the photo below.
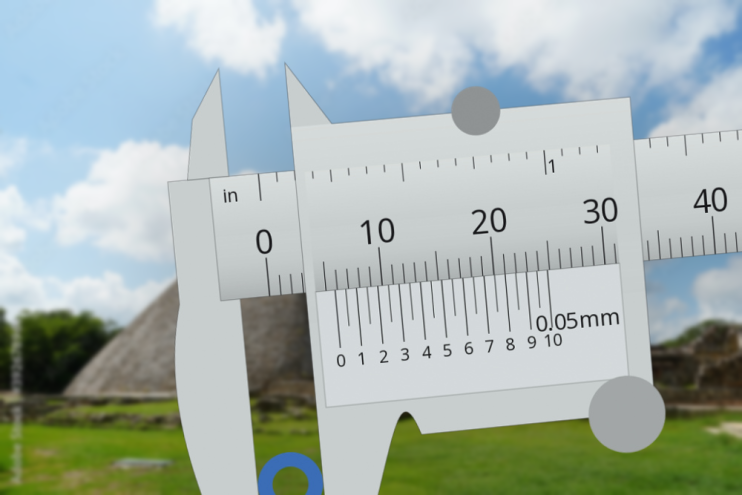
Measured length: 5.8 mm
